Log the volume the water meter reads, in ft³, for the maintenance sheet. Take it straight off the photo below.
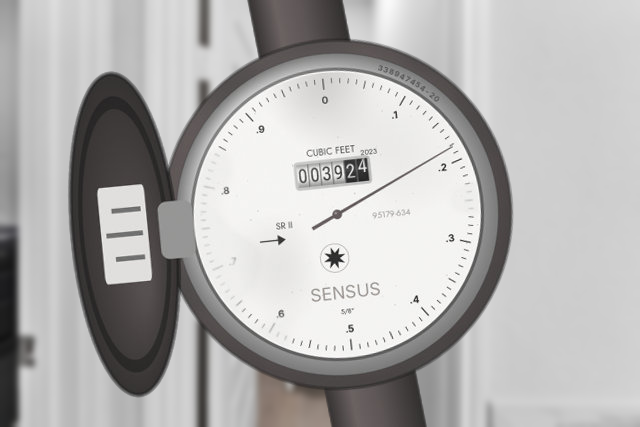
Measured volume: 3924.18 ft³
